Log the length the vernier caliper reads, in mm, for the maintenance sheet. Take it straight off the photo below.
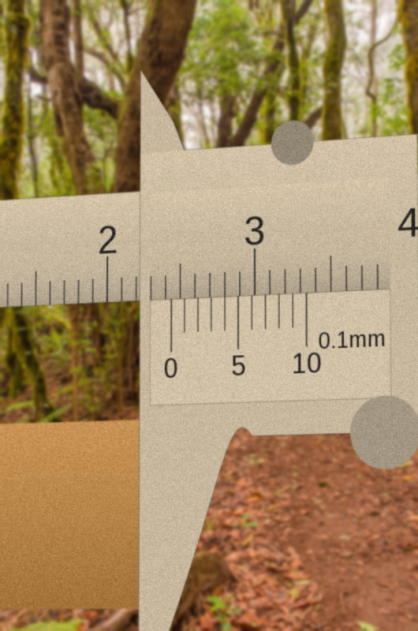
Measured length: 24.4 mm
